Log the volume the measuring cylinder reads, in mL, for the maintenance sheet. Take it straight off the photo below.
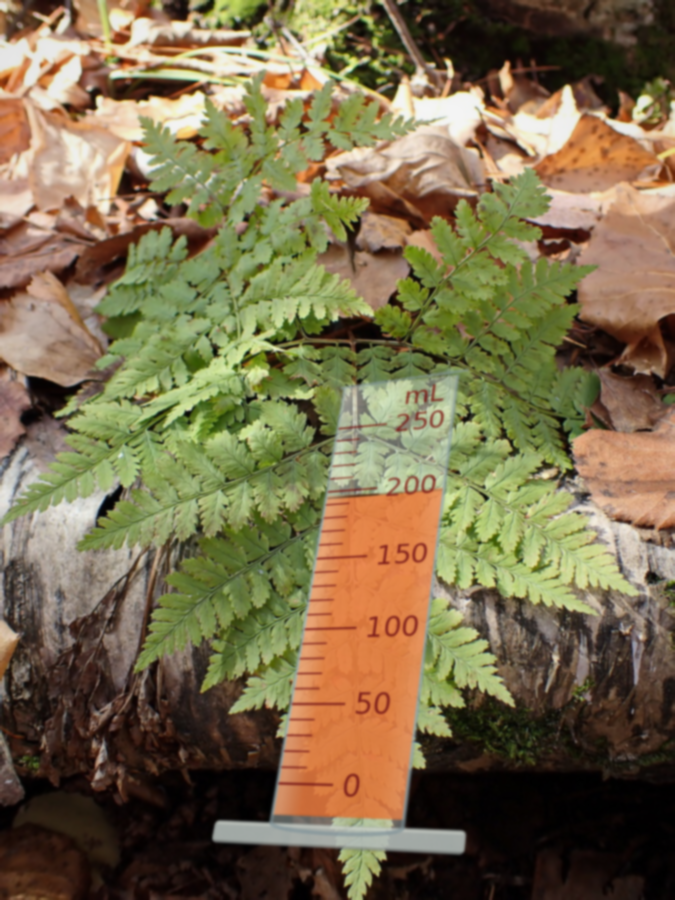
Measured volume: 195 mL
